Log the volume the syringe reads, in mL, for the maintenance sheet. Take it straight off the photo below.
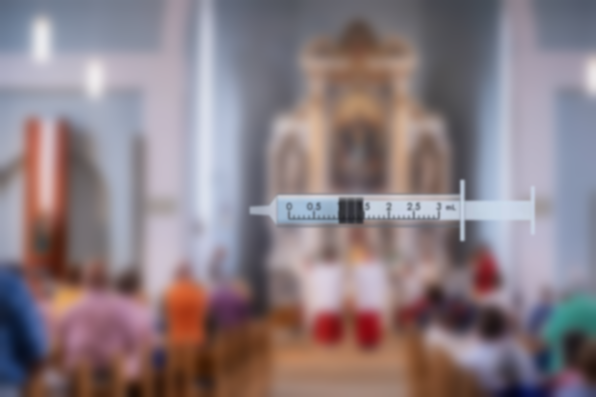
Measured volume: 1 mL
